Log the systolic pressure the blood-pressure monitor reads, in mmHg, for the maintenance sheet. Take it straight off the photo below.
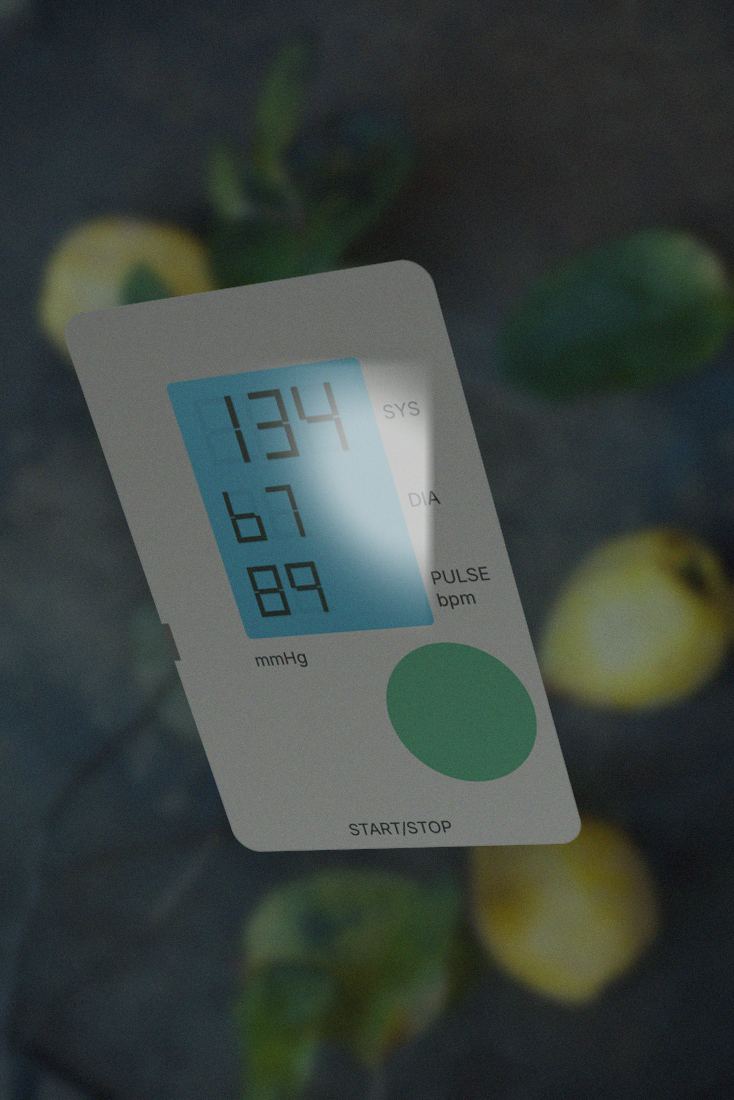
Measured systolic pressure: 134 mmHg
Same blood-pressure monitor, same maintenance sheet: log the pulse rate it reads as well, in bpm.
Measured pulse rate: 89 bpm
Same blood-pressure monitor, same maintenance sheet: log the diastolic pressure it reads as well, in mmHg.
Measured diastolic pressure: 67 mmHg
